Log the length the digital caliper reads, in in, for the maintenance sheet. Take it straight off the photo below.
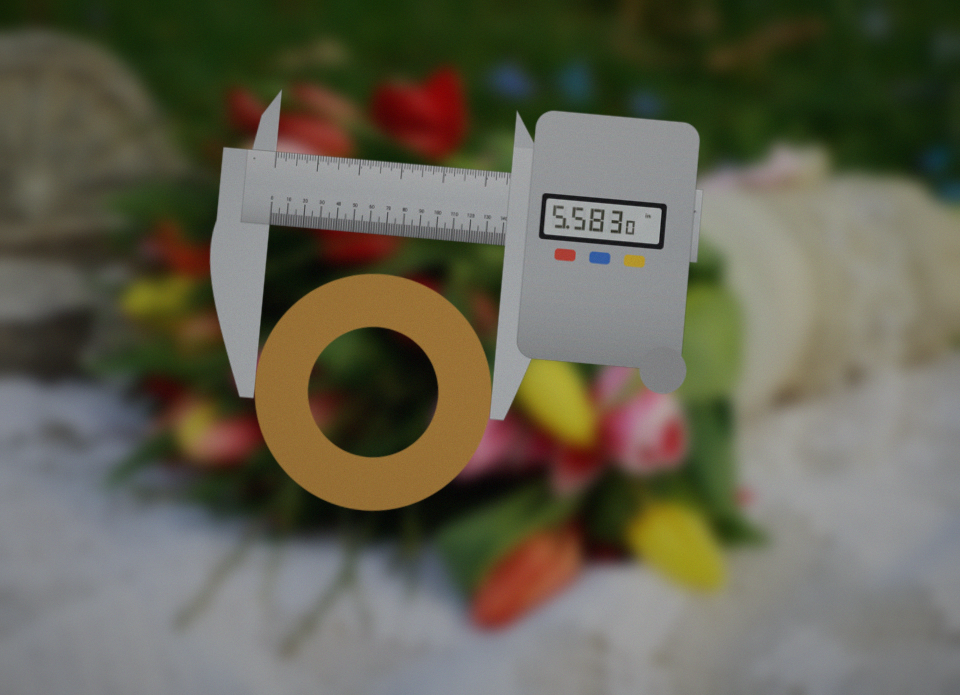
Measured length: 5.5830 in
